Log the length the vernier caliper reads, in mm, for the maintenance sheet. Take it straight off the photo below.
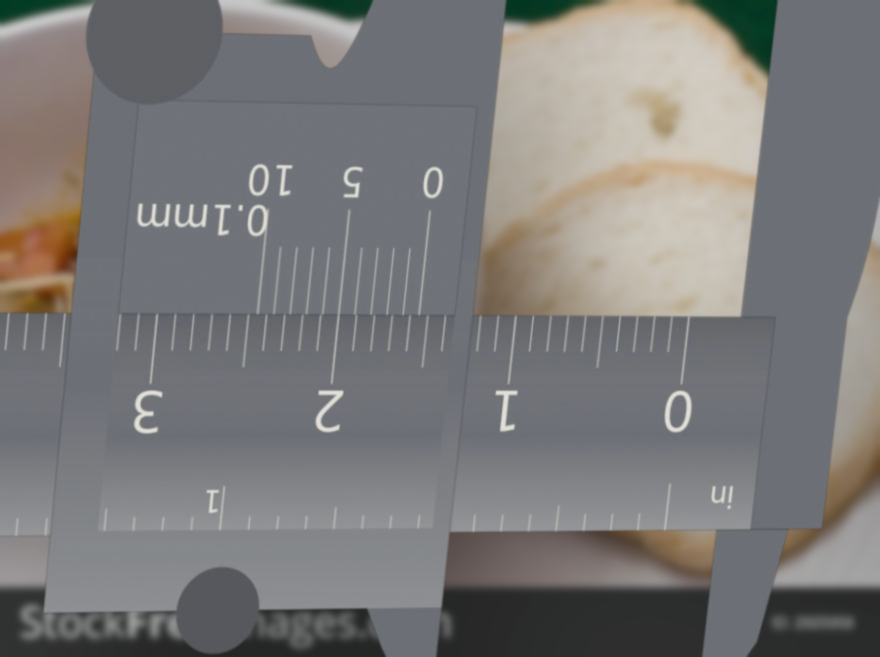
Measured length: 15.5 mm
